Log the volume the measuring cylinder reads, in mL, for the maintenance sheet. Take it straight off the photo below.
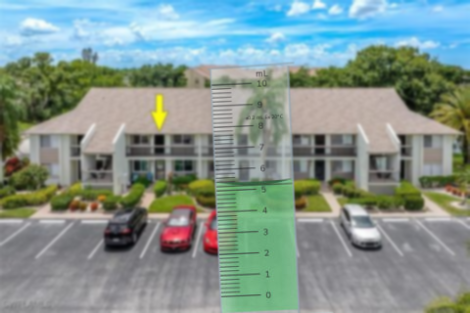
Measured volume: 5.2 mL
